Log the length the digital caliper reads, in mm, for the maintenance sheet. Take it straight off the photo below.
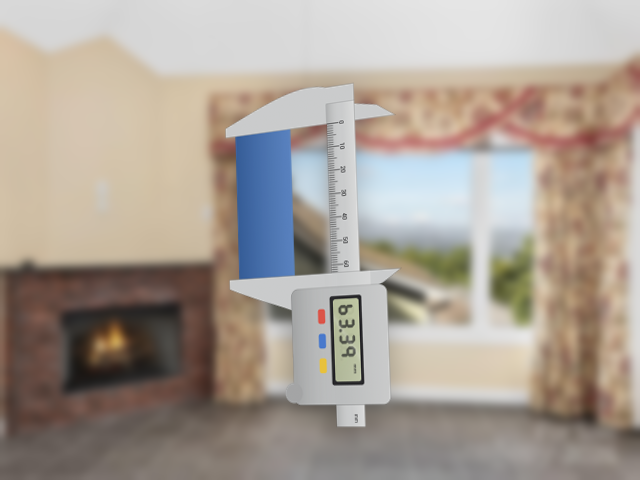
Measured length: 63.39 mm
